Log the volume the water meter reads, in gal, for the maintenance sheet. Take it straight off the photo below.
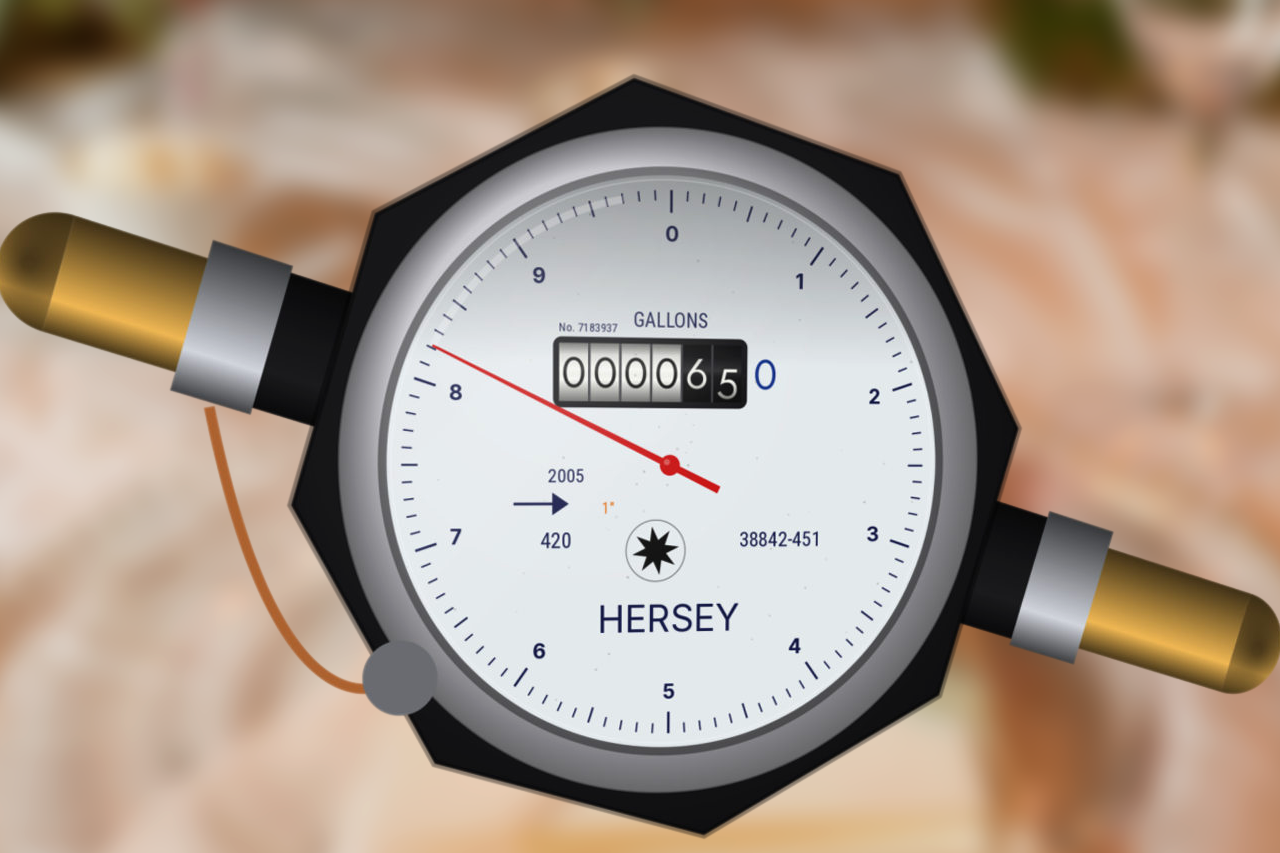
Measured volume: 648.2 gal
